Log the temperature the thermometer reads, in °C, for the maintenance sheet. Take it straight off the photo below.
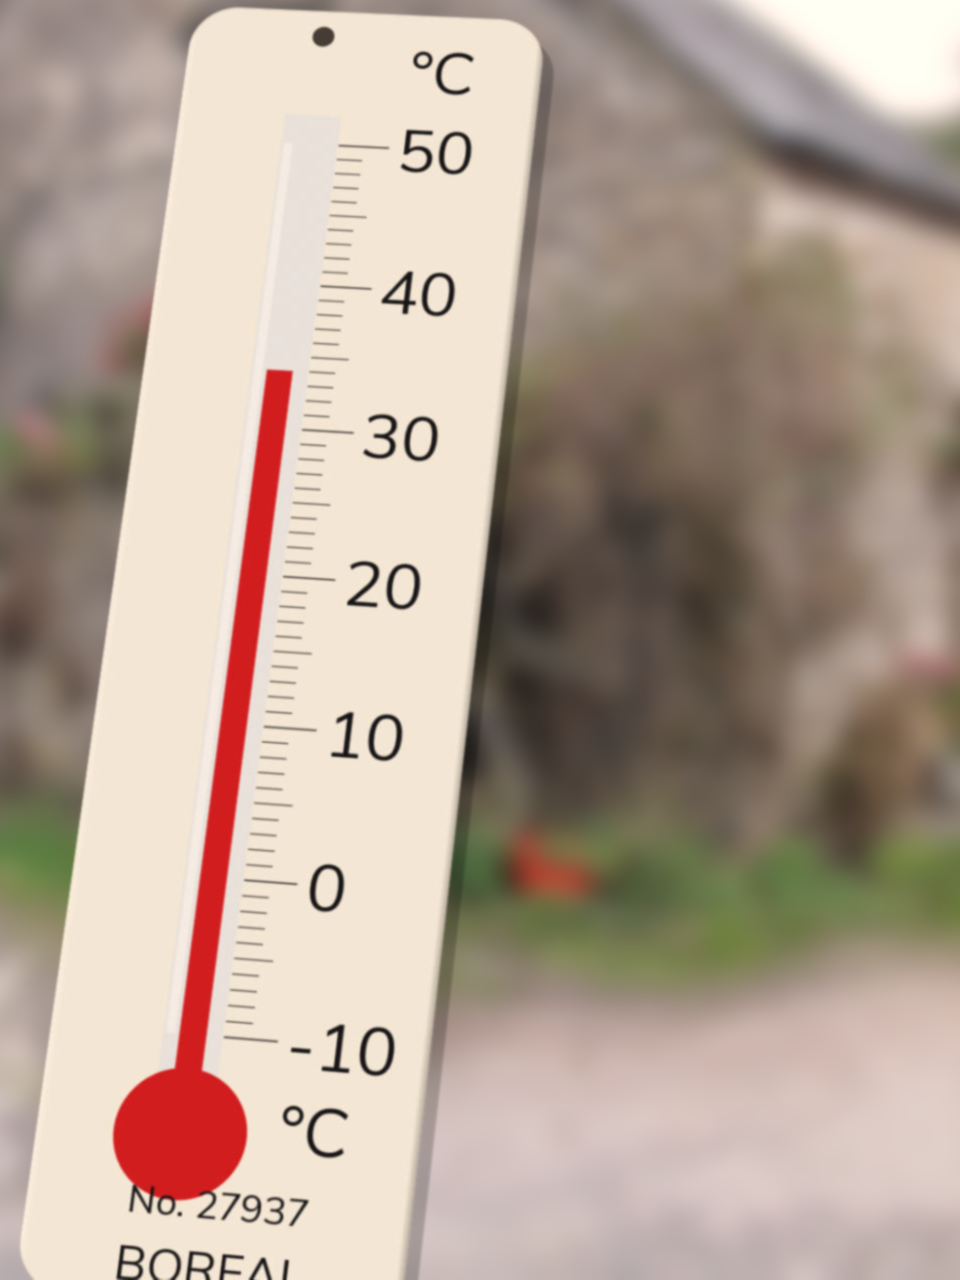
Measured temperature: 34 °C
